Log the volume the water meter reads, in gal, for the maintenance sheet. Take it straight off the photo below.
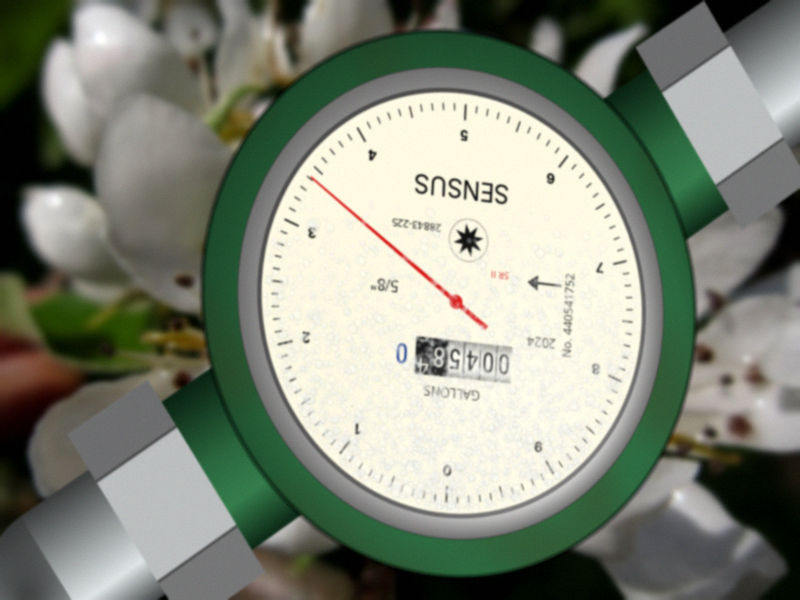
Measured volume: 45843.4 gal
